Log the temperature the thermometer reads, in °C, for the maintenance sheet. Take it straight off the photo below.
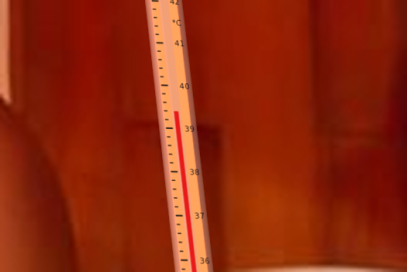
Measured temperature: 39.4 °C
